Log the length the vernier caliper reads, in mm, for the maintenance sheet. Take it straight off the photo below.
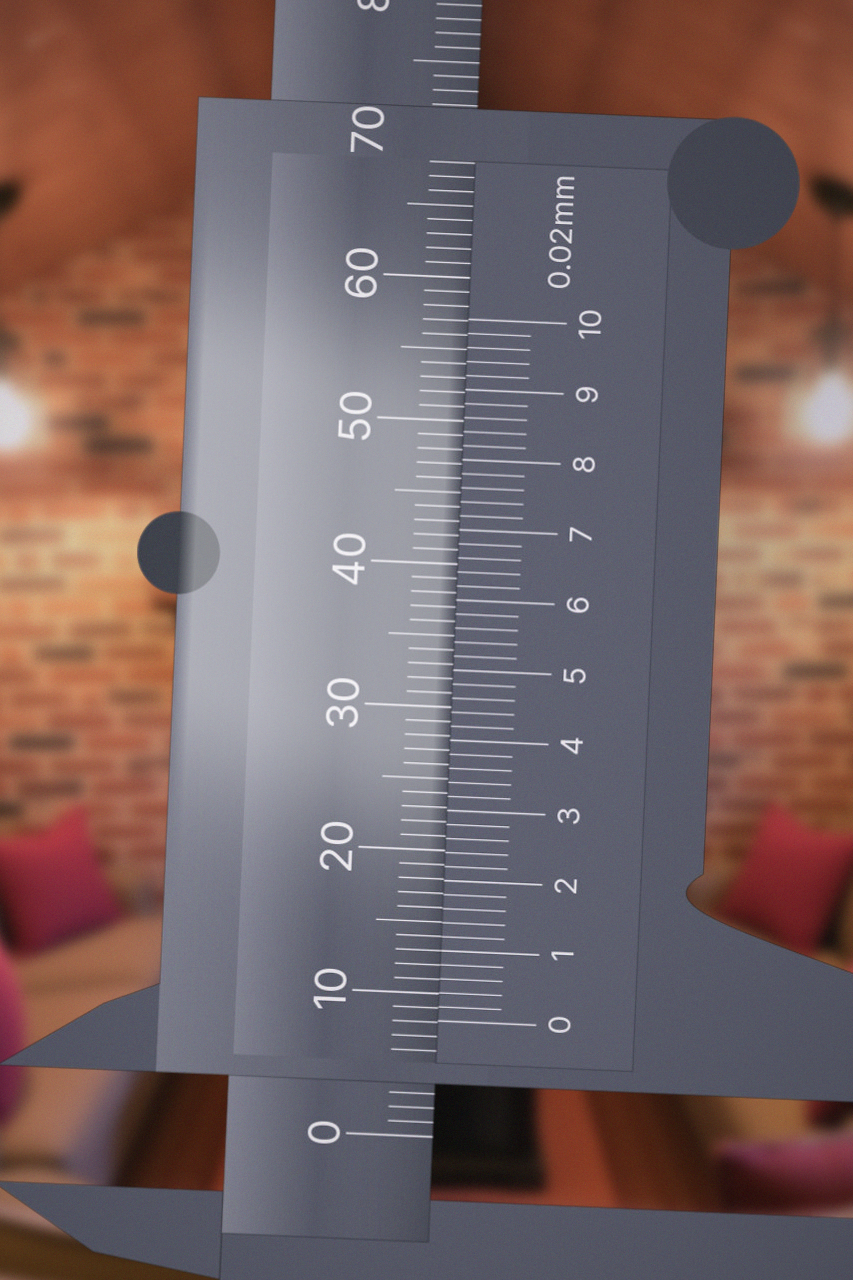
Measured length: 8.1 mm
